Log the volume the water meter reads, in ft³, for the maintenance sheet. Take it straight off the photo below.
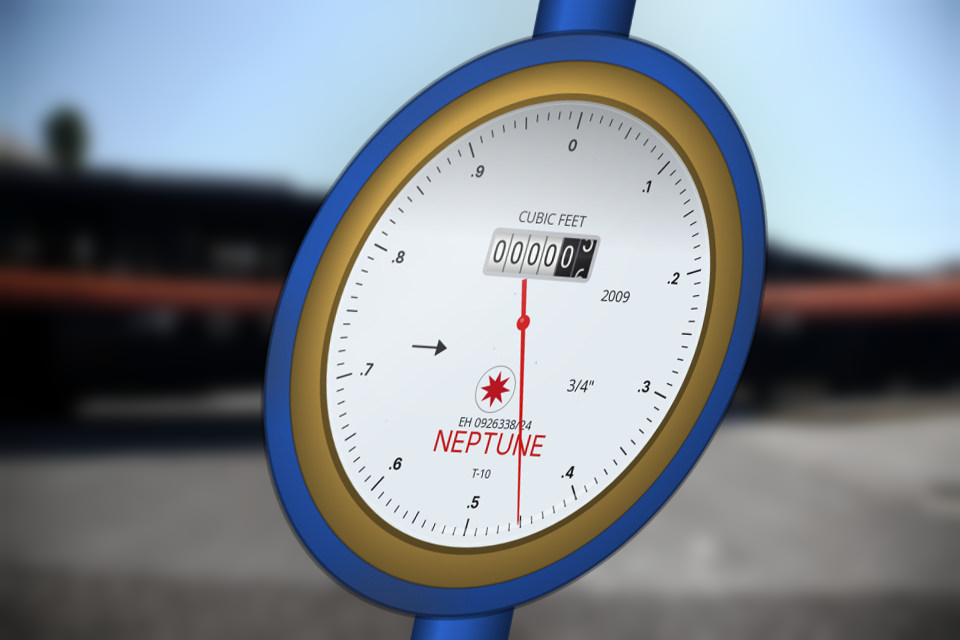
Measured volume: 5.45 ft³
